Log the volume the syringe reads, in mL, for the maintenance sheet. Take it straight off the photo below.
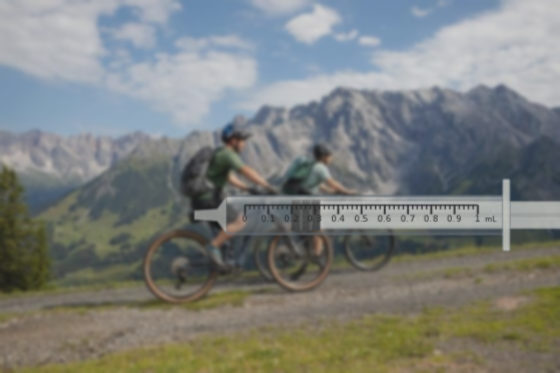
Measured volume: 0.2 mL
